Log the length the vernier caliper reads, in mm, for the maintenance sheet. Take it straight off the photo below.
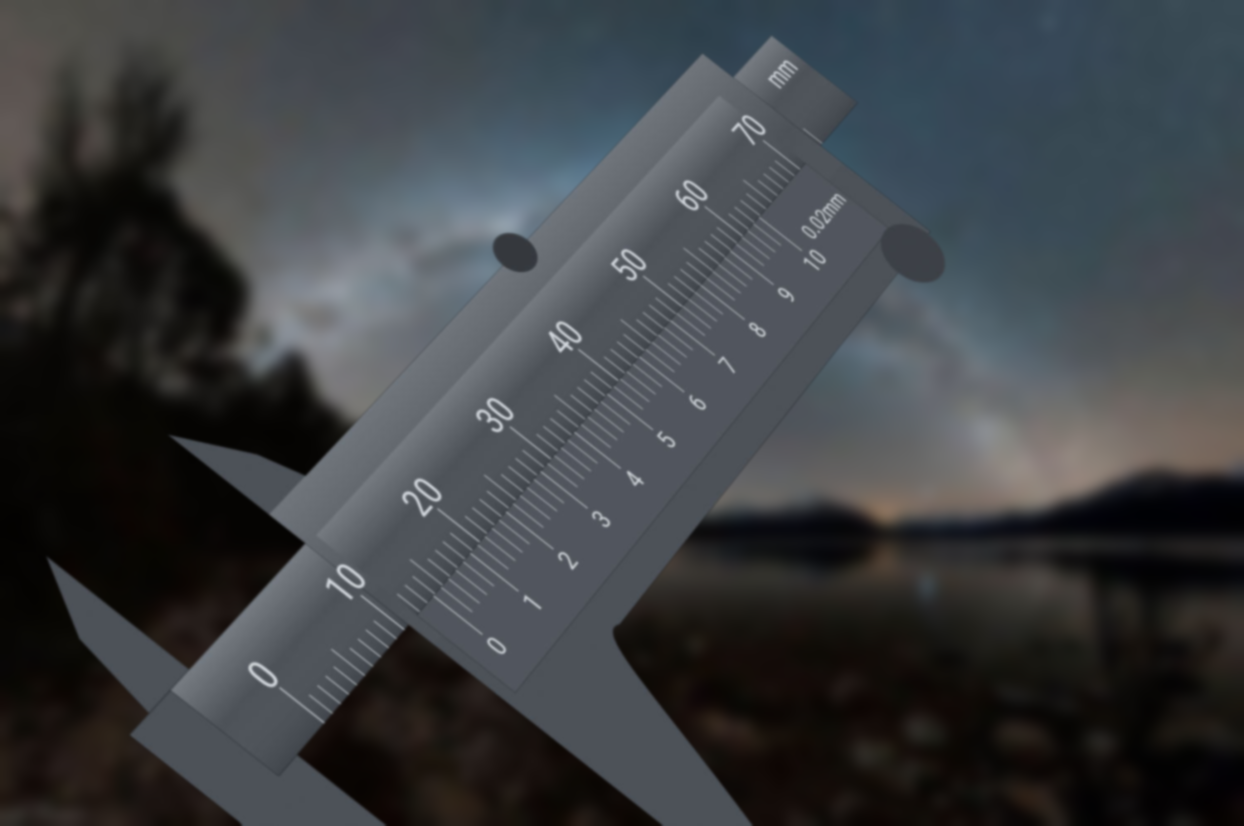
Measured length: 13.8 mm
